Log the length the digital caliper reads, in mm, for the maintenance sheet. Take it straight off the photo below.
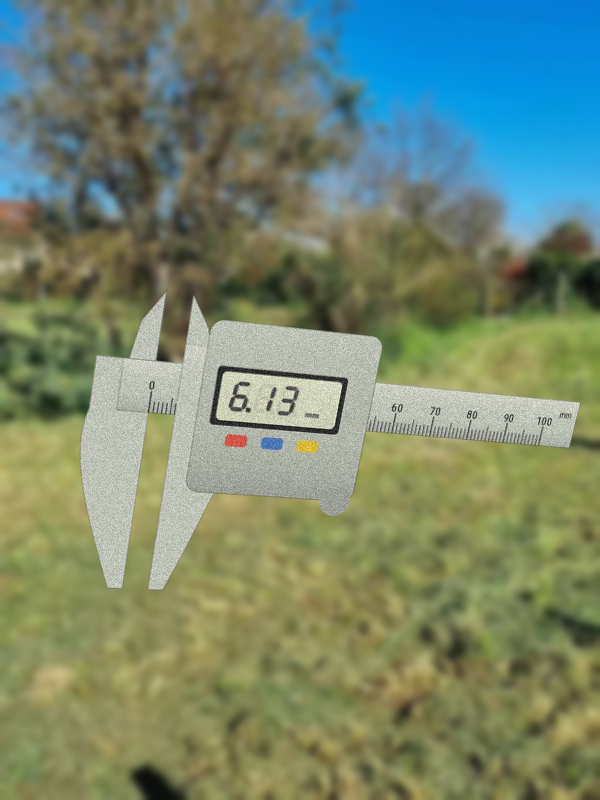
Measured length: 6.13 mm
